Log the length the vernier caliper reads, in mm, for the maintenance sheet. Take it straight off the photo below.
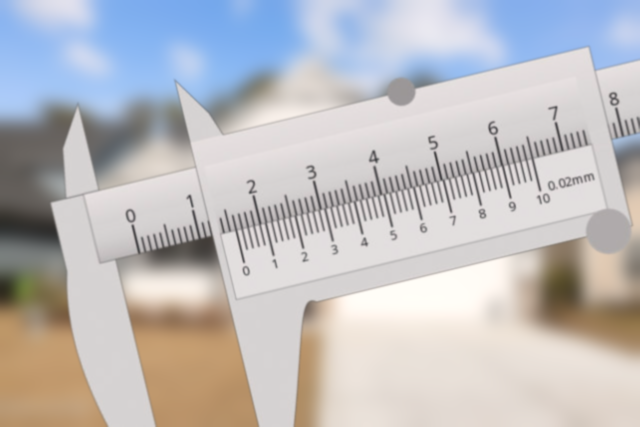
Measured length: 16.0 mm
